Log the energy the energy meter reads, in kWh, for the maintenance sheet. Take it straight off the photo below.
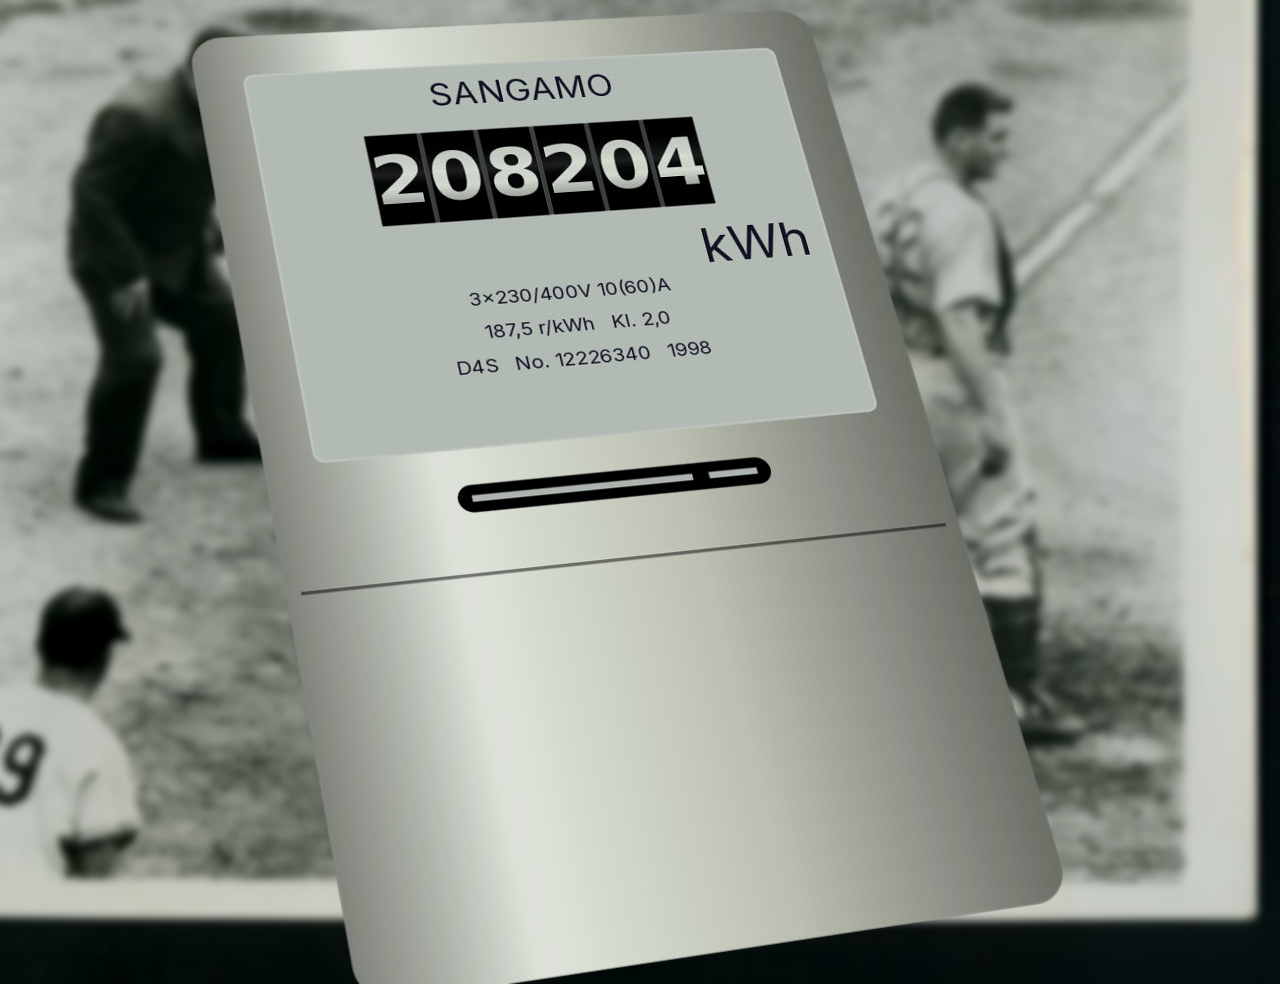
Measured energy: 208204 kWh
